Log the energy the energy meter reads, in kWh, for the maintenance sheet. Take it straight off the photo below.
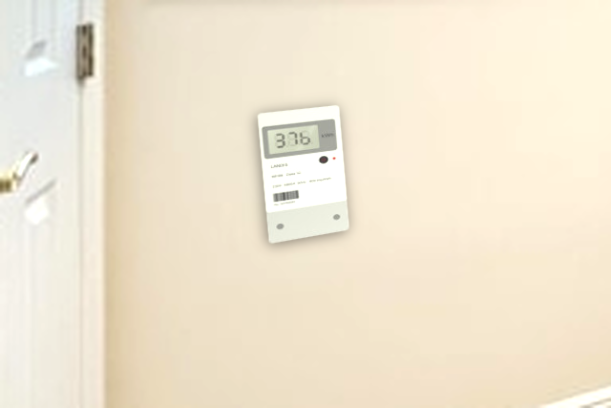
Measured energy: 376 kWh
